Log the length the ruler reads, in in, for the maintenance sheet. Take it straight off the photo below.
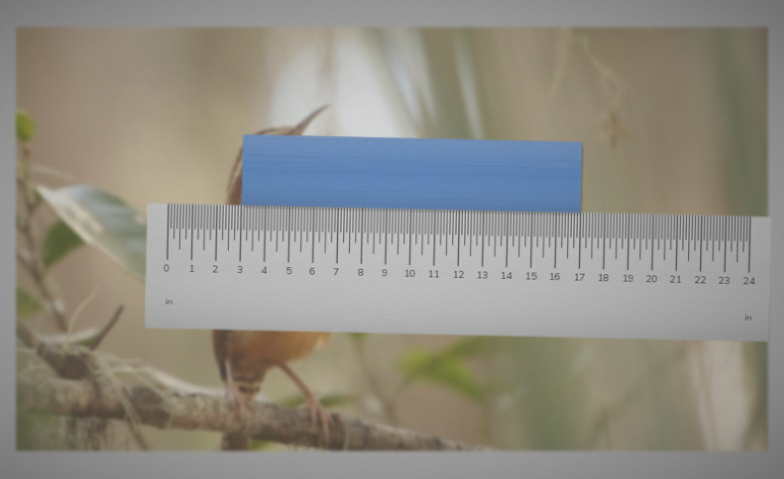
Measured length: 14 in
